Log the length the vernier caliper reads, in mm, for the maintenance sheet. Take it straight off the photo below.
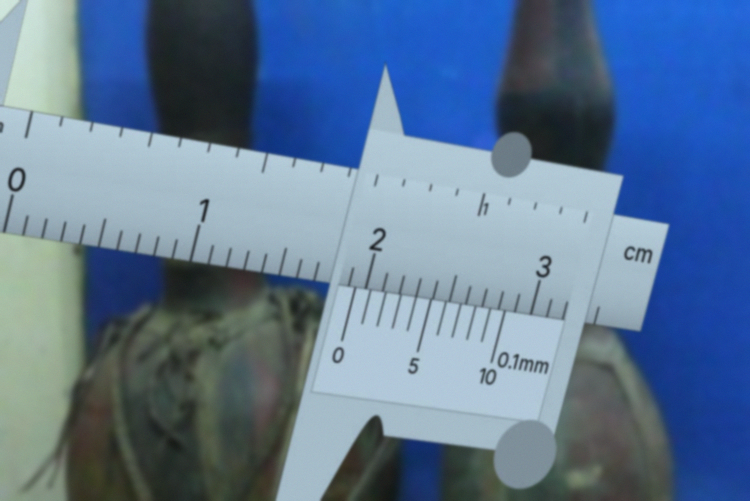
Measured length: 19.4 mm
